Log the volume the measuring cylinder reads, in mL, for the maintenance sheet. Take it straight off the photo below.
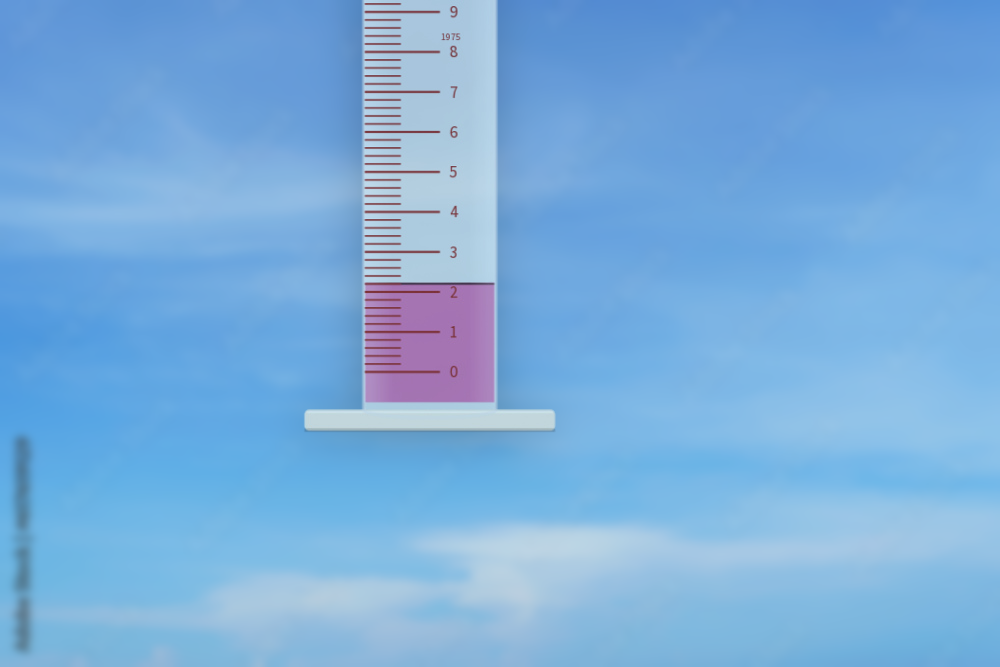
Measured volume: 2.2 mL
